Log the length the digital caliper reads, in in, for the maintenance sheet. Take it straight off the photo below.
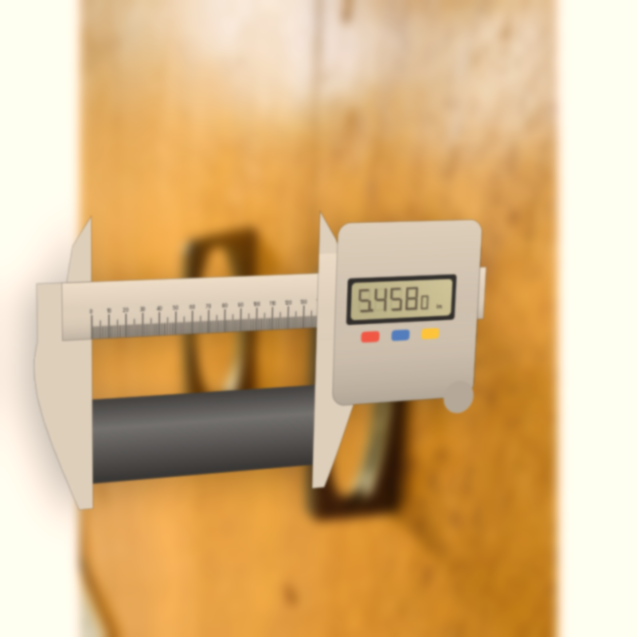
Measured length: 5.4580 in
